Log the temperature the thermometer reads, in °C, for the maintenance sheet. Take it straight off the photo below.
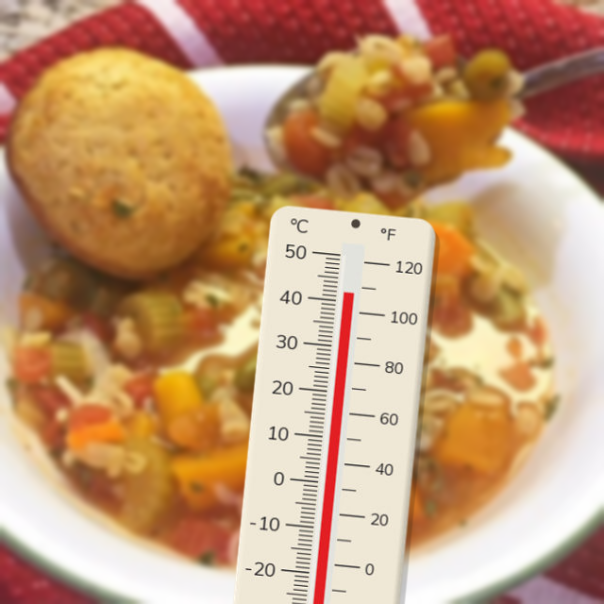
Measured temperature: 42 °C
